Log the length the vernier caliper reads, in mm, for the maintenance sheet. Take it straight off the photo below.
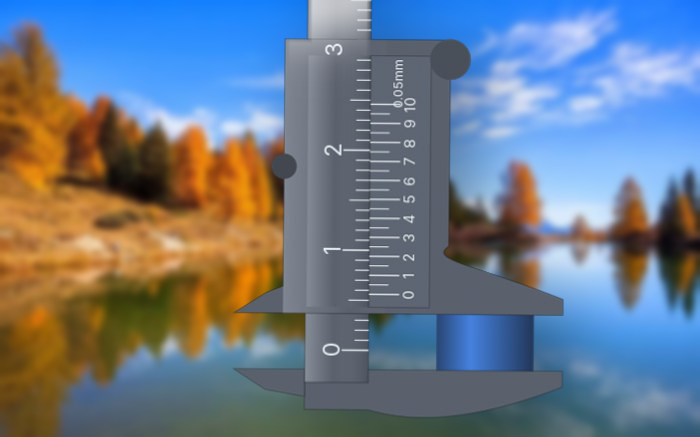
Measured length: 5.6 mm
